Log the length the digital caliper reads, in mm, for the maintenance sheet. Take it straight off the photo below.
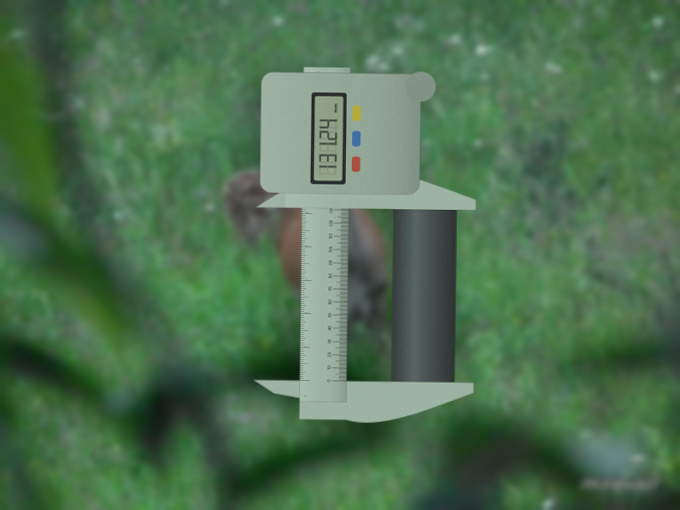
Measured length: 131.24 mm
